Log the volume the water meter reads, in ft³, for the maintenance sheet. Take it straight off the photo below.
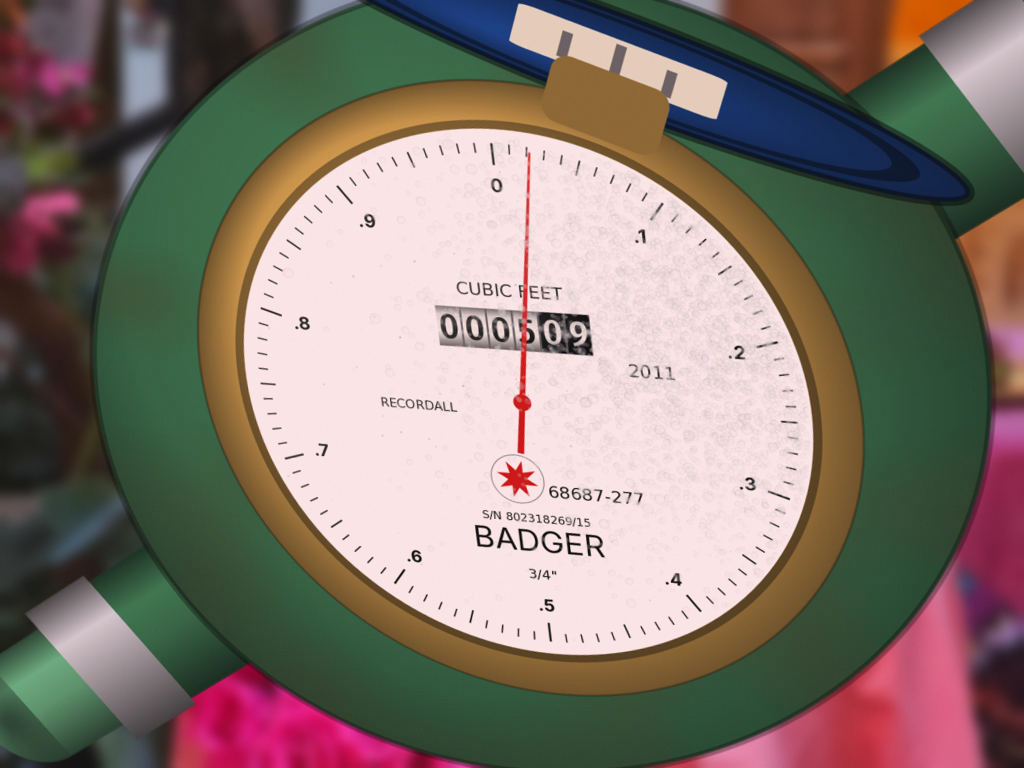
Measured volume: 509.02 ft³
